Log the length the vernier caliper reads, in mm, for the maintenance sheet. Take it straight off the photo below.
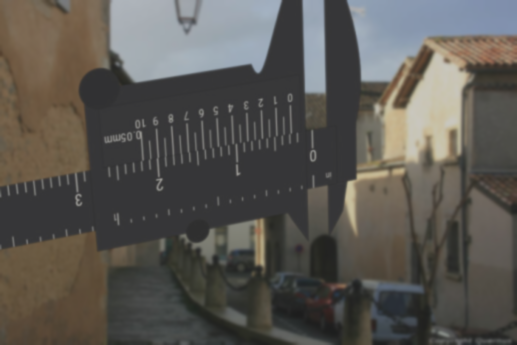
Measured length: 2.8 mm
